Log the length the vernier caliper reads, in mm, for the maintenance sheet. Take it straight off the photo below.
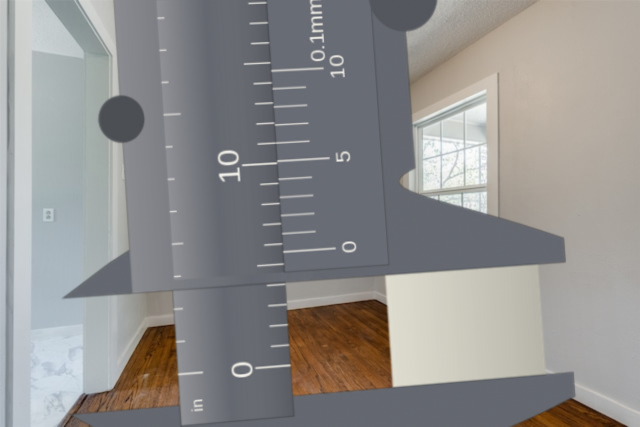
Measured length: 5.6 mm
